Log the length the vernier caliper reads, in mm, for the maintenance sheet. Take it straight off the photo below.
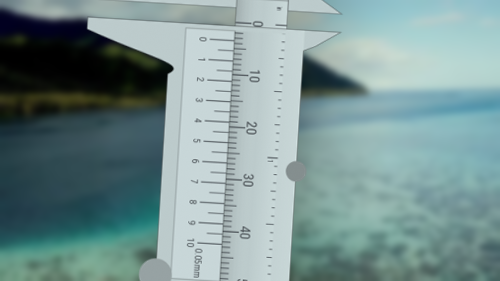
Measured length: 3.5 mm
